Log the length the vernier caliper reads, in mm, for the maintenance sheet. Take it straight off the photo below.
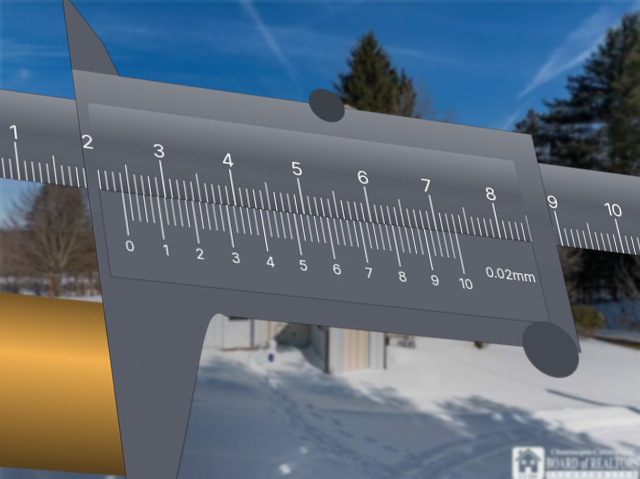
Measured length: 24.0 mm
